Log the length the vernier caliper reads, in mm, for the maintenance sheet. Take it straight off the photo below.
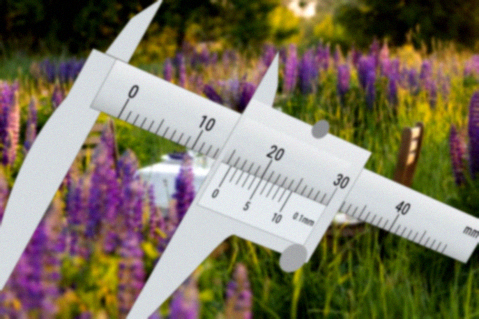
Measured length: 15.6 mm
